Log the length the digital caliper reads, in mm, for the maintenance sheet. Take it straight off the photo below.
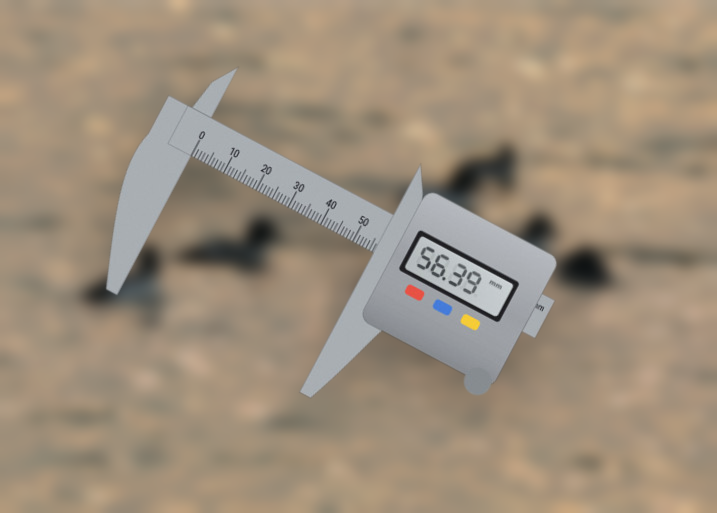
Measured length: 56.39 mm
